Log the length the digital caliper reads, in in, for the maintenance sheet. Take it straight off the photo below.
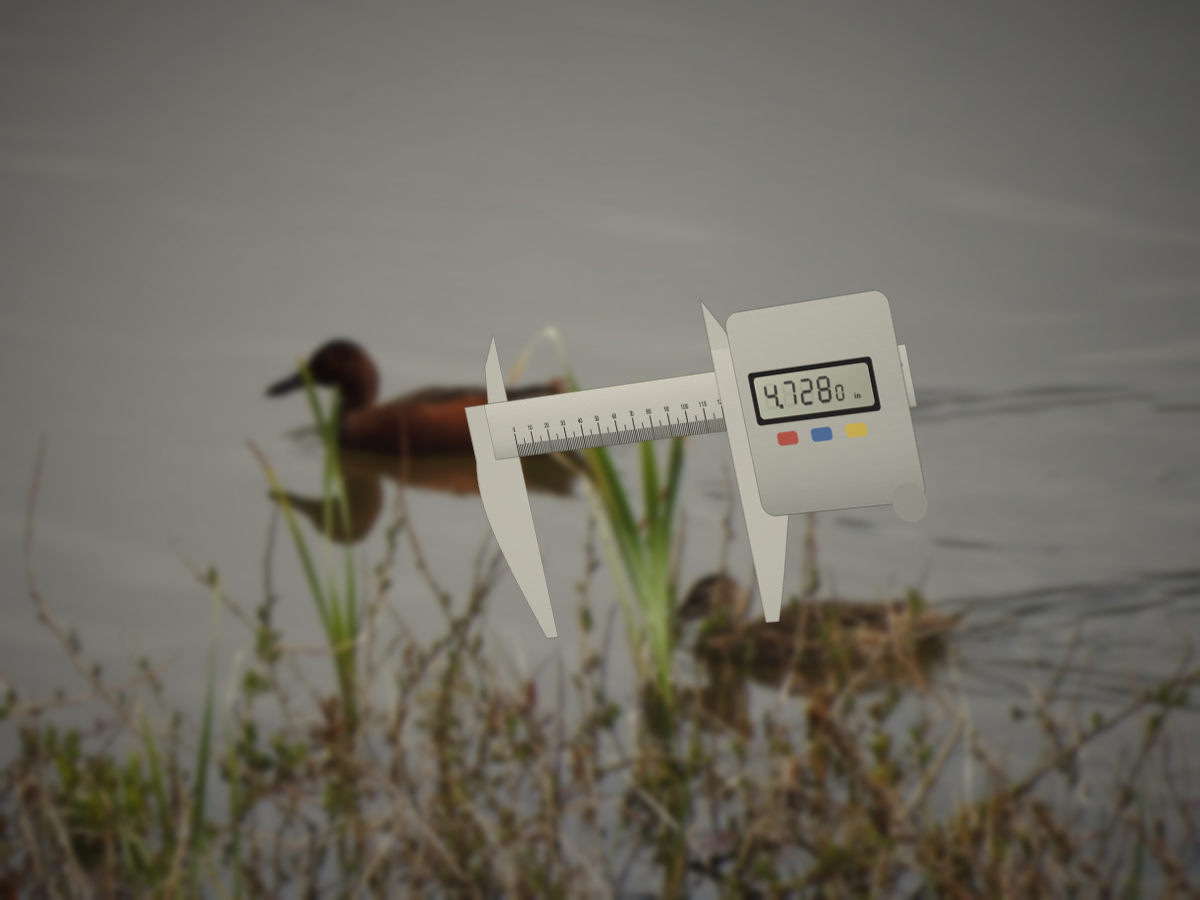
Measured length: 4.7280 in
